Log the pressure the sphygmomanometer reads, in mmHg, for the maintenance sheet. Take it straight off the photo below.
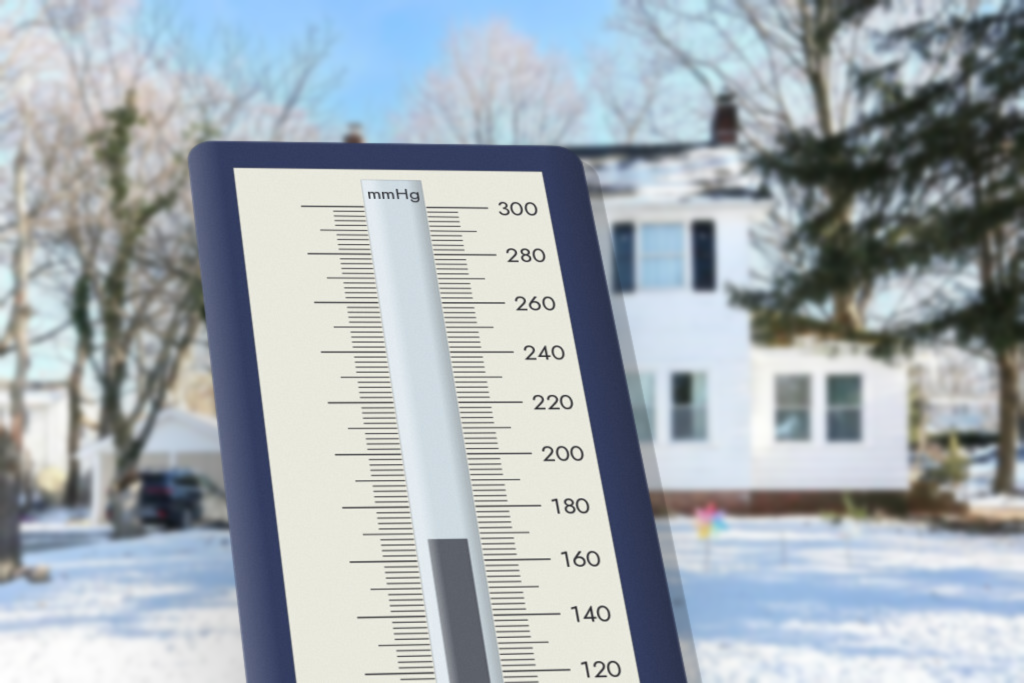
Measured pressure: 168 mmHg
